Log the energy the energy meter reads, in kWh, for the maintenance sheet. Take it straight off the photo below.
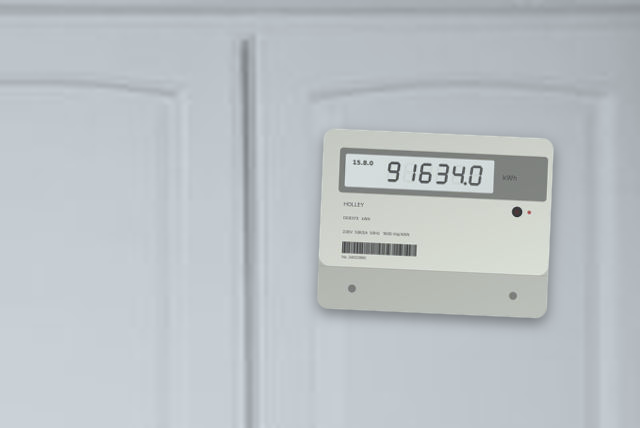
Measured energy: 91634.0 kWh
